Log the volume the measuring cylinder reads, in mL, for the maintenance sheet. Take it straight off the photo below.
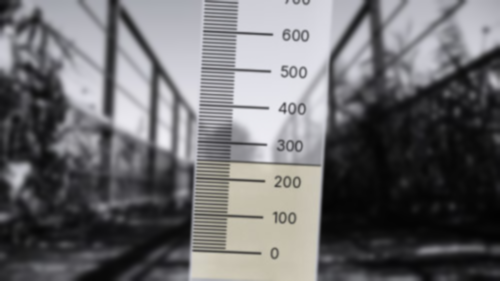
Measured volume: 250 mL
